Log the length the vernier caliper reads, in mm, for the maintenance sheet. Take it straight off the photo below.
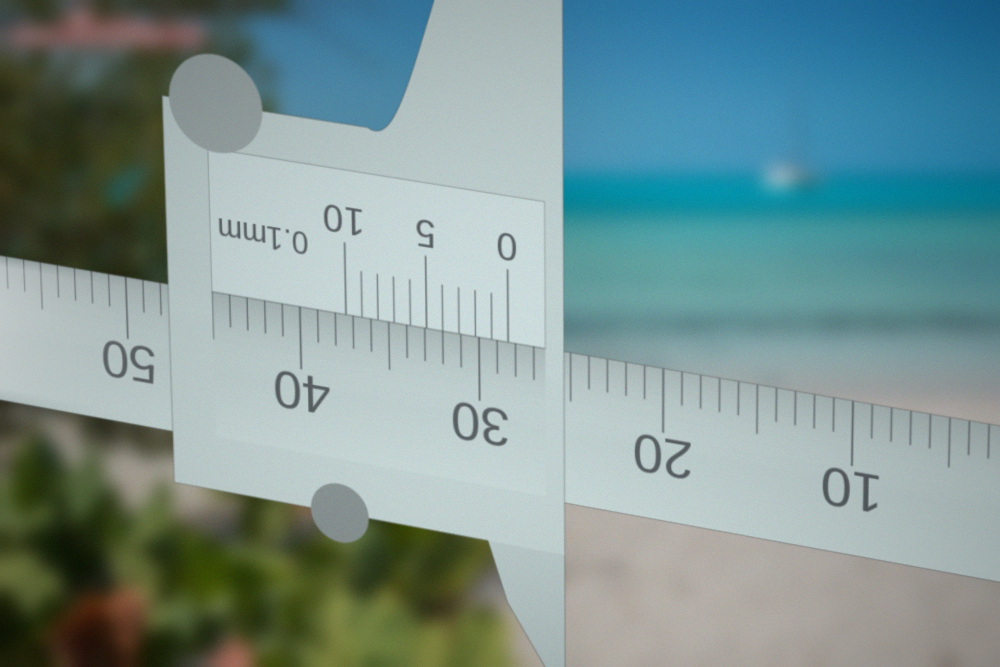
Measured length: 28.4 mm
